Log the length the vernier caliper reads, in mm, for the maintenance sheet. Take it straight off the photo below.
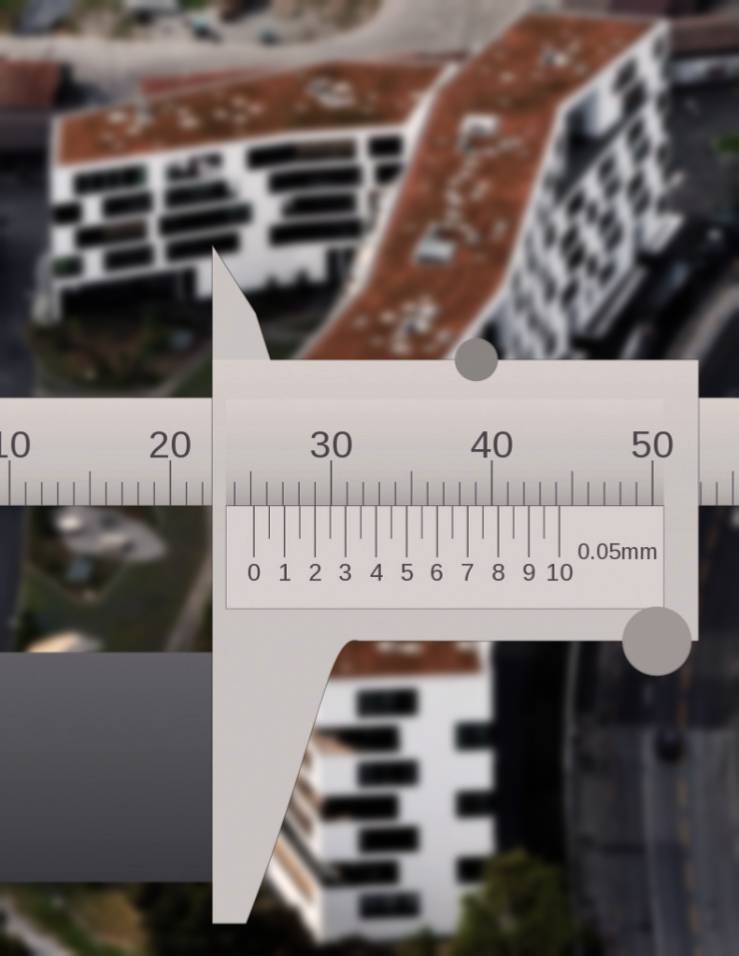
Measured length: 25.2 mm
